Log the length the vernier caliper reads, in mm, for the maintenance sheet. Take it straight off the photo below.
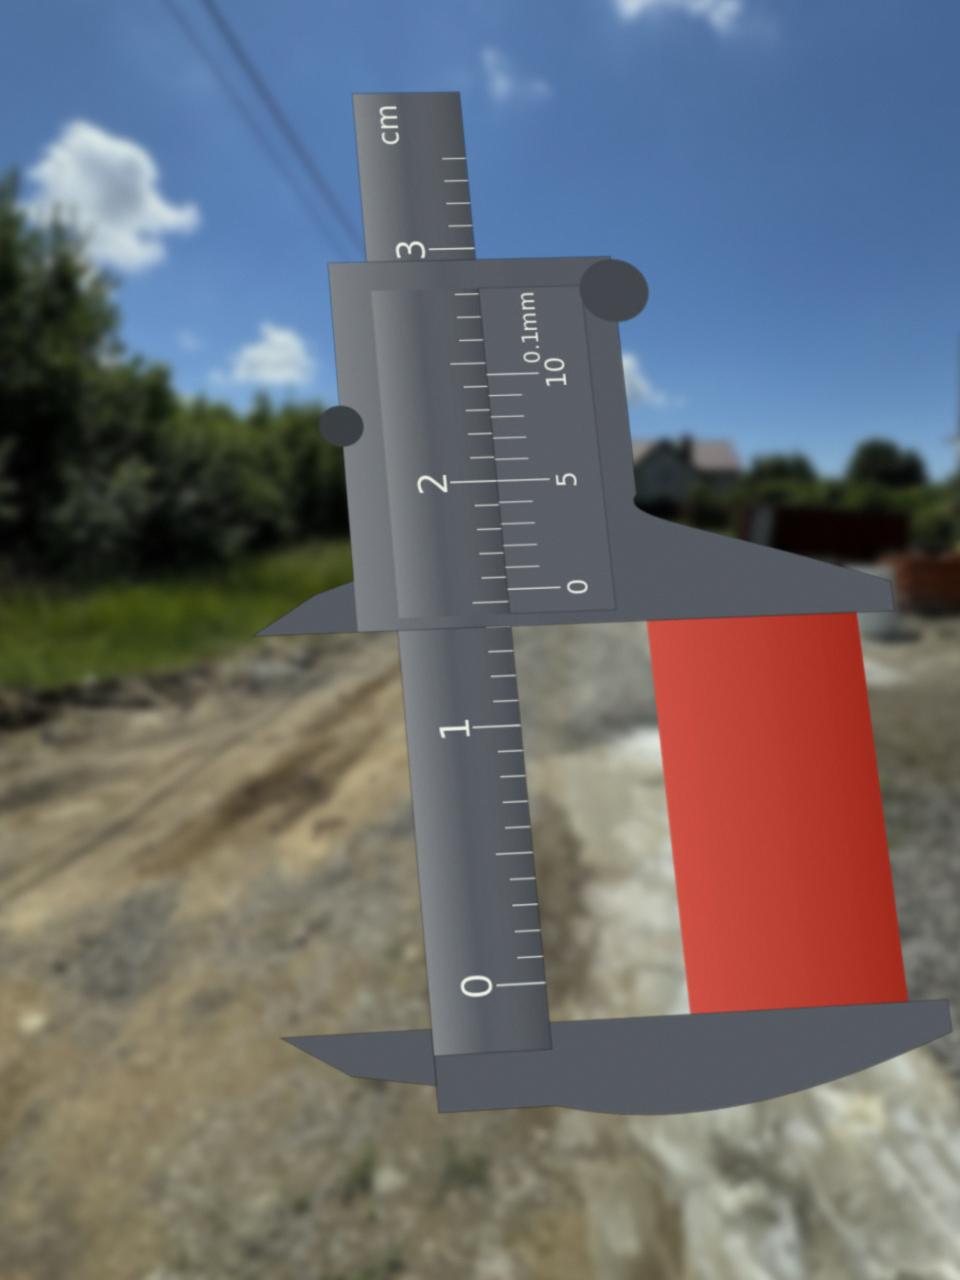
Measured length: 15.5 mm
